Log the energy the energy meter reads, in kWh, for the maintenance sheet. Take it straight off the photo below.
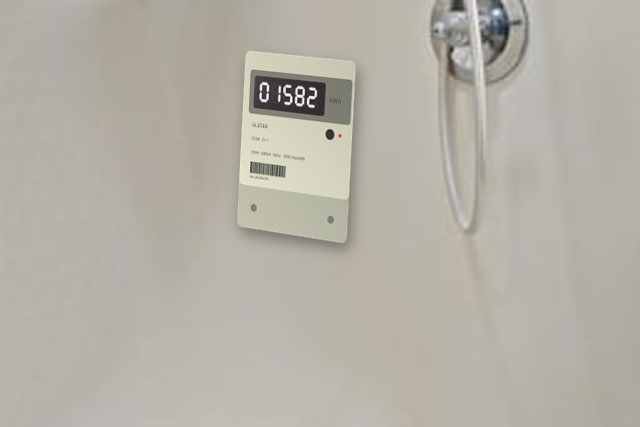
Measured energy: 1582 kWh
